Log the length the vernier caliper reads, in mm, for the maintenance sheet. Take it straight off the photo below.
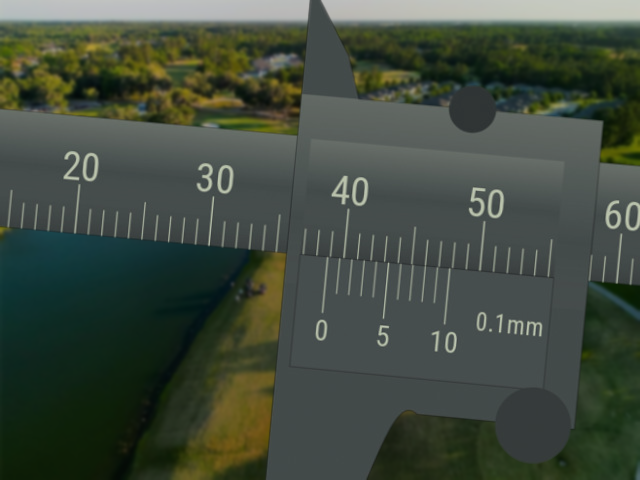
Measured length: 38.8 mm
